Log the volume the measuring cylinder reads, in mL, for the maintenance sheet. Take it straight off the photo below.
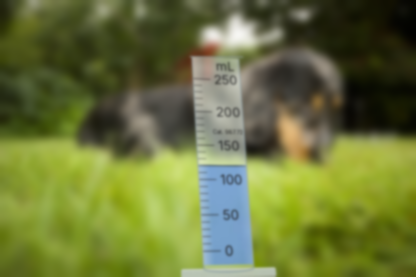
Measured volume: 120 mL
